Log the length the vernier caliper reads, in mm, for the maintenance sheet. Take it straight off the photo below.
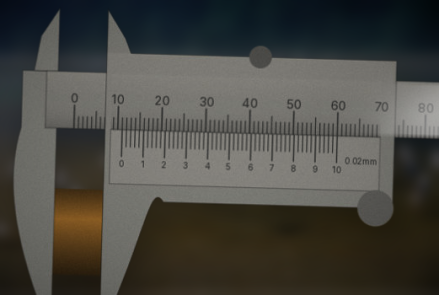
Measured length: 11.0 mm
